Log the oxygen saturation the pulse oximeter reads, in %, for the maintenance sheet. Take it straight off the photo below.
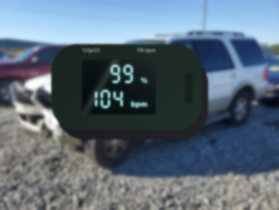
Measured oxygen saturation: 99 %
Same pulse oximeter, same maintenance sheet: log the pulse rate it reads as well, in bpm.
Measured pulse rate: 104 bpm
